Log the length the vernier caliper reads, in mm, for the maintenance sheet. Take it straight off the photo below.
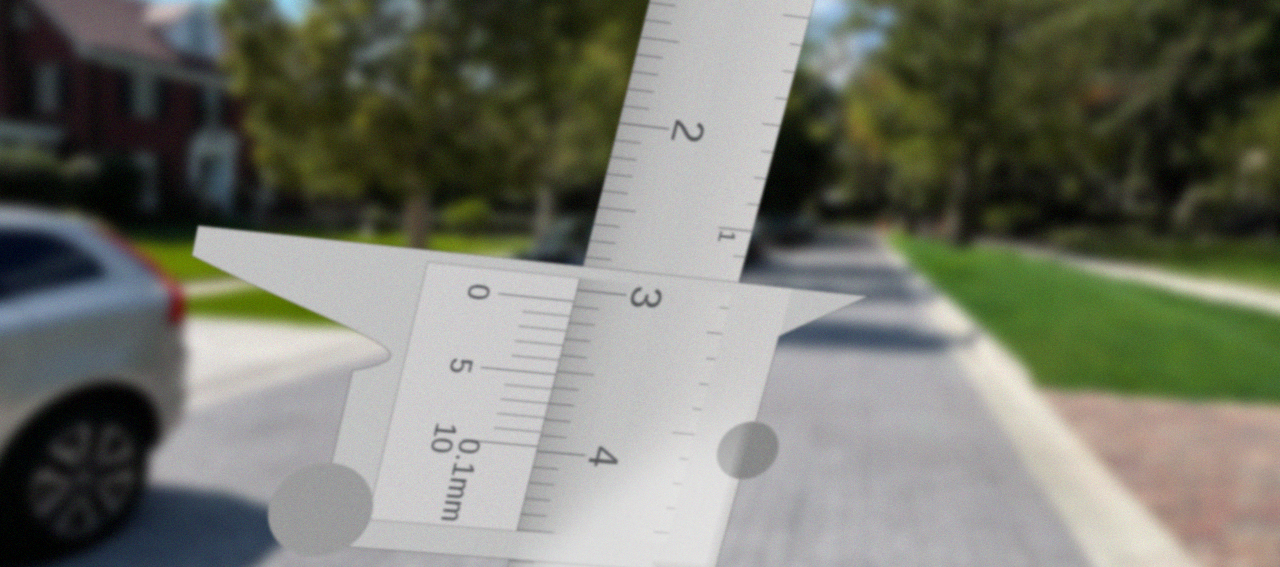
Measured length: 30.7 mm
